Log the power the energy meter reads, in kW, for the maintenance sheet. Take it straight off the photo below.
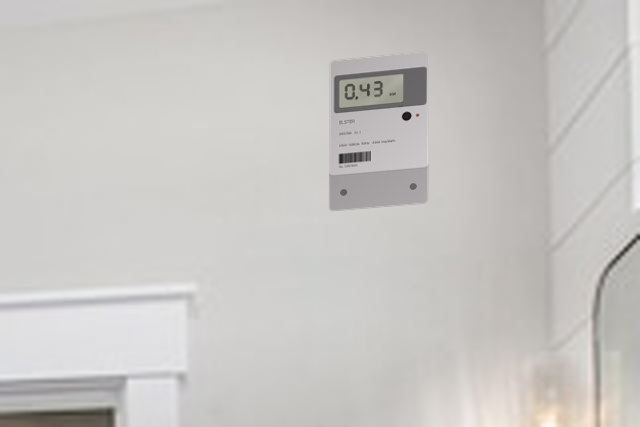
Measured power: 0.43 kW
